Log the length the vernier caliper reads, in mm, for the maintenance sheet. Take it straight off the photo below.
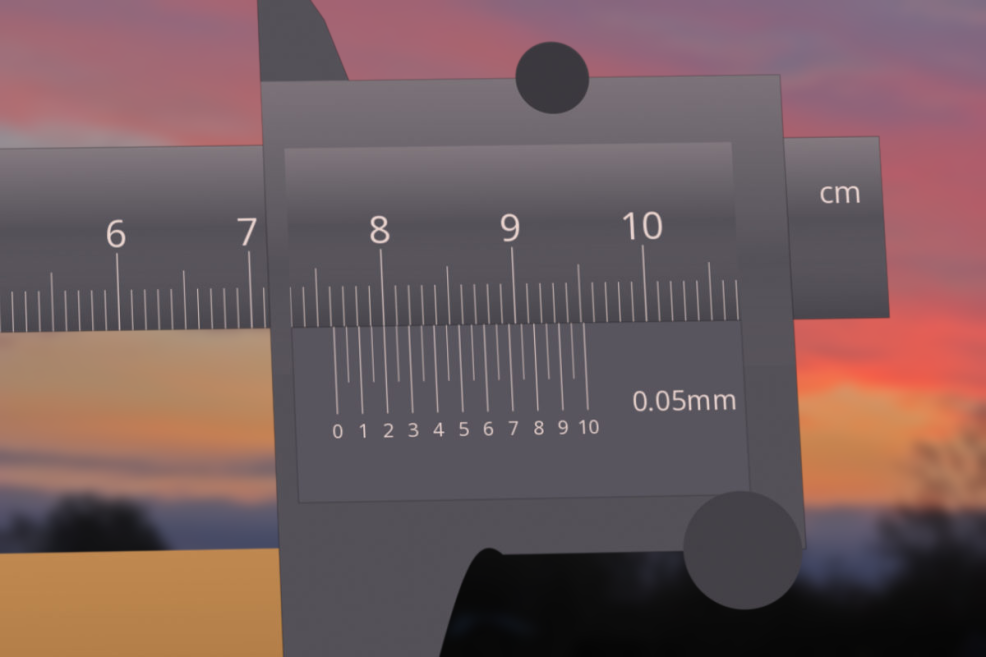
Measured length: 76.2 mm
